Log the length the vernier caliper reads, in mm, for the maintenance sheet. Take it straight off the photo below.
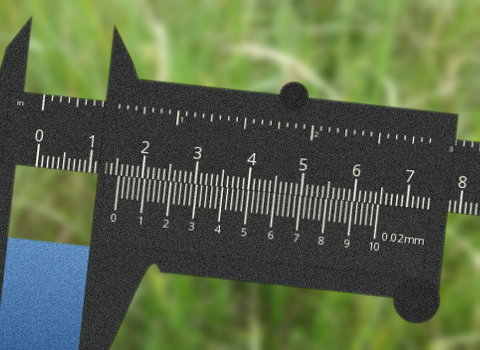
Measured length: 15.6 mm
